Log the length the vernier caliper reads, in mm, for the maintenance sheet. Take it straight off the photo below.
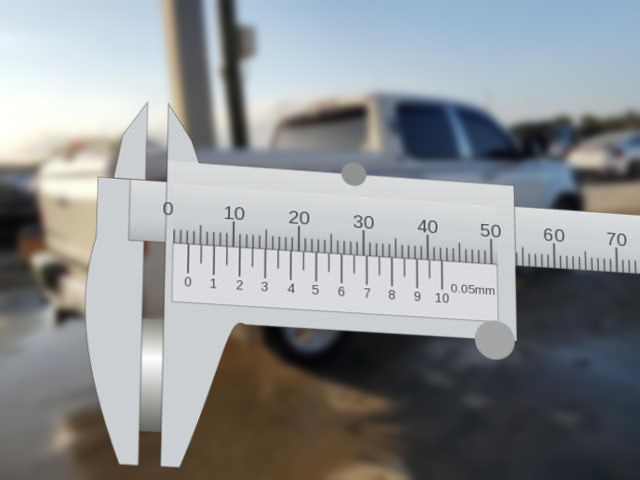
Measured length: 3.2 mm
